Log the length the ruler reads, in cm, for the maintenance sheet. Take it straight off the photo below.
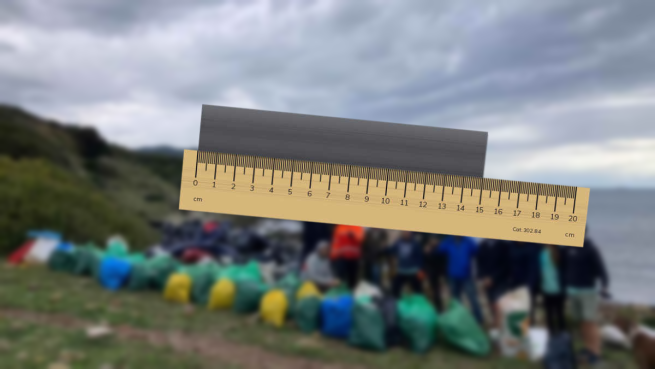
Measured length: 15 cm
